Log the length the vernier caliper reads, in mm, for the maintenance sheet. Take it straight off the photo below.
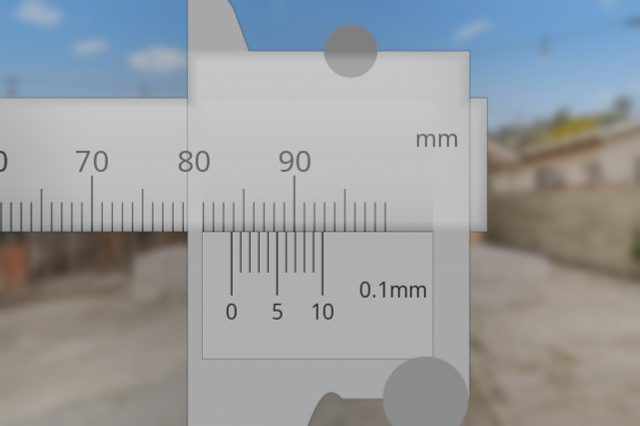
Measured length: 83.8 mm
